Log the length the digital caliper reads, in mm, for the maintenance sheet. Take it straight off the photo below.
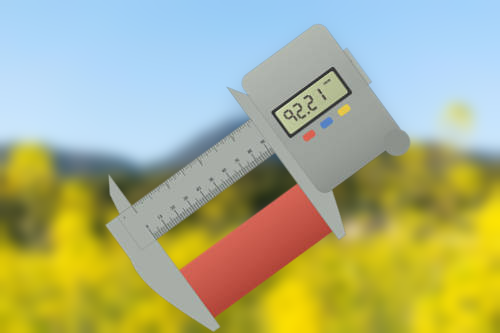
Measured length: 92.21 mm
